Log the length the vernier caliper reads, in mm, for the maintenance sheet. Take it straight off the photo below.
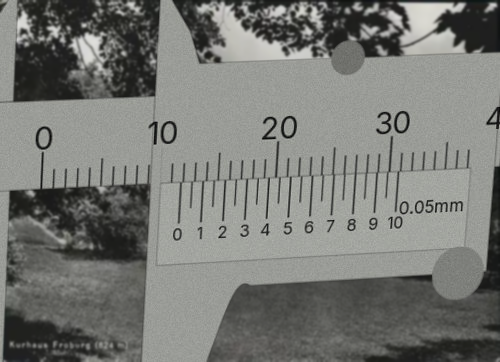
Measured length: 11.8 mm
